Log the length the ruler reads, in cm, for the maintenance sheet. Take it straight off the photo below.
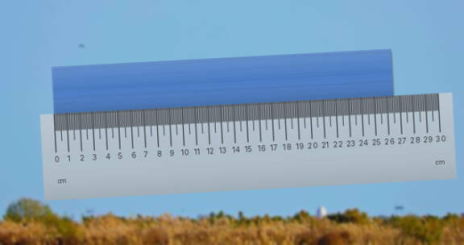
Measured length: 26.5 cm
